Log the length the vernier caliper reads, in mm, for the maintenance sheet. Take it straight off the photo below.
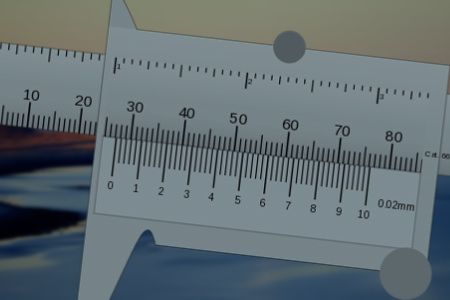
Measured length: 27.2 mm
